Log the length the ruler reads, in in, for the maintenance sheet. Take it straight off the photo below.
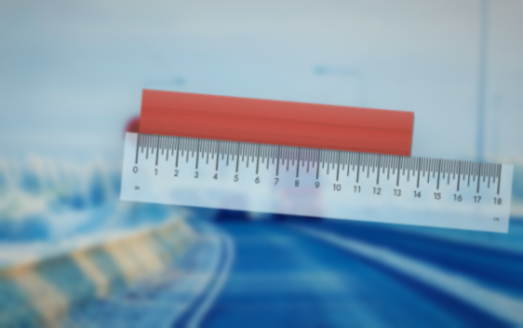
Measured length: 13.5 in
